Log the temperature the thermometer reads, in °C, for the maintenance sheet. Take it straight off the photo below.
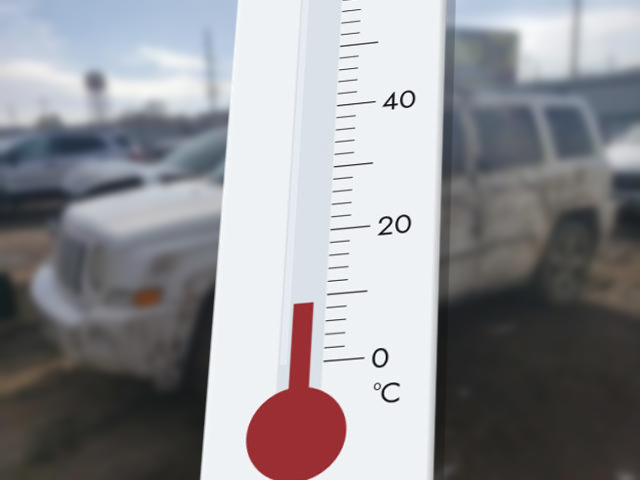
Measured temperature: 9 °C
